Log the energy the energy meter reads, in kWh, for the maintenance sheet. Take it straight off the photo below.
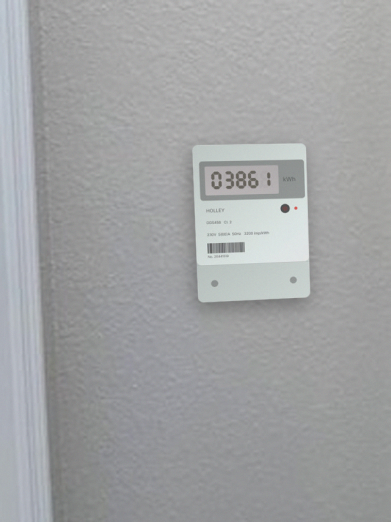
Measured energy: 3861 kWh
